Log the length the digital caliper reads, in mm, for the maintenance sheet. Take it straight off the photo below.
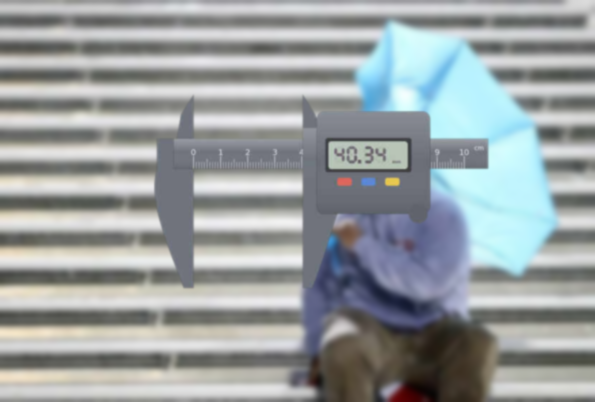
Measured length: 40.34 mm
